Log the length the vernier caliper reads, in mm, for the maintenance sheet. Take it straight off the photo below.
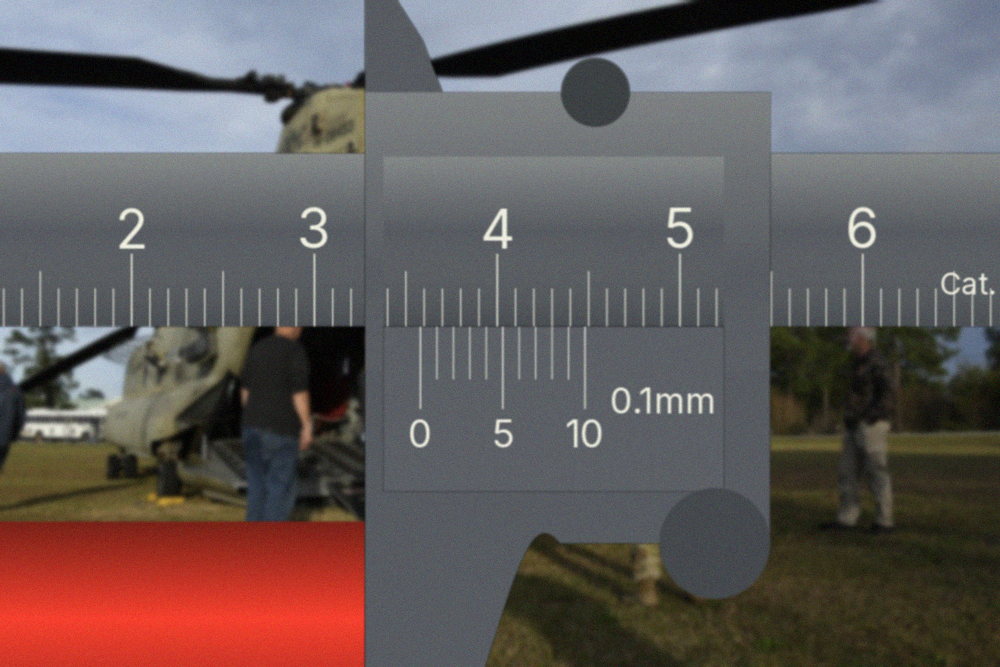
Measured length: 35.8 mm
